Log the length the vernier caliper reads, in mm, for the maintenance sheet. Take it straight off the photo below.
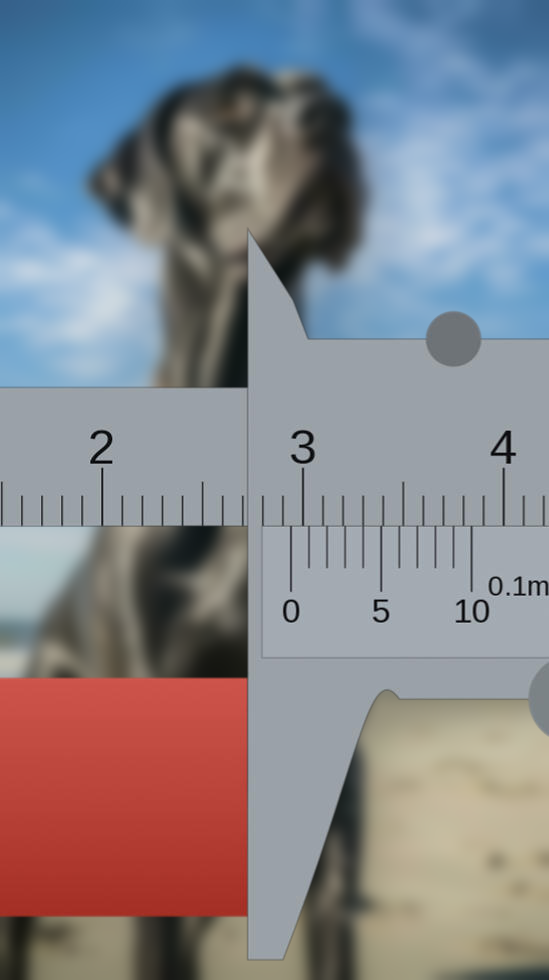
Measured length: 29.4 mm
